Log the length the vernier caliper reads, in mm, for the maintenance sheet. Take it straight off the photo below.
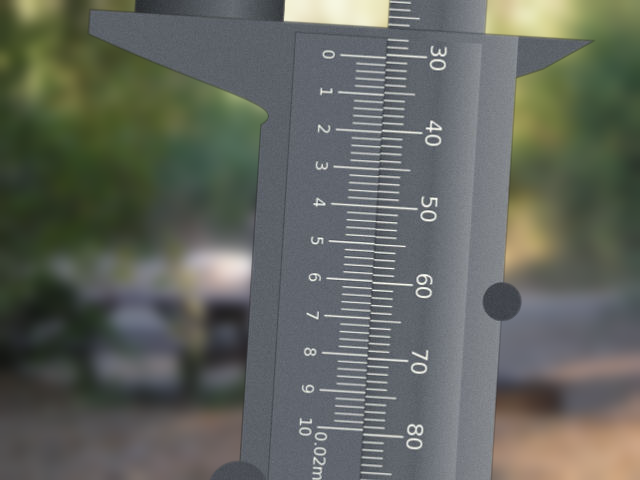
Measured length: 30.4 mm
